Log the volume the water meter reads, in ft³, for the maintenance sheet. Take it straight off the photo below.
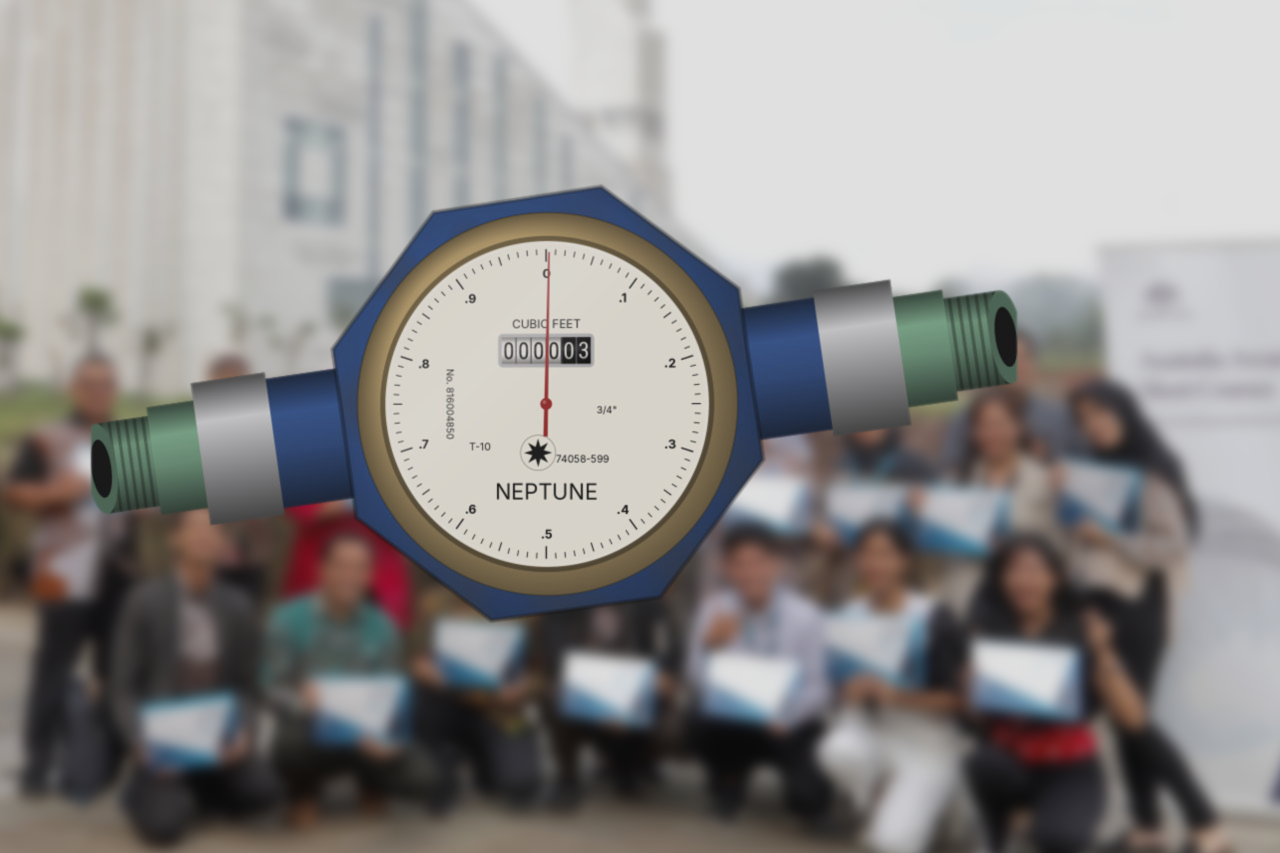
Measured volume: 3.00 ft³
